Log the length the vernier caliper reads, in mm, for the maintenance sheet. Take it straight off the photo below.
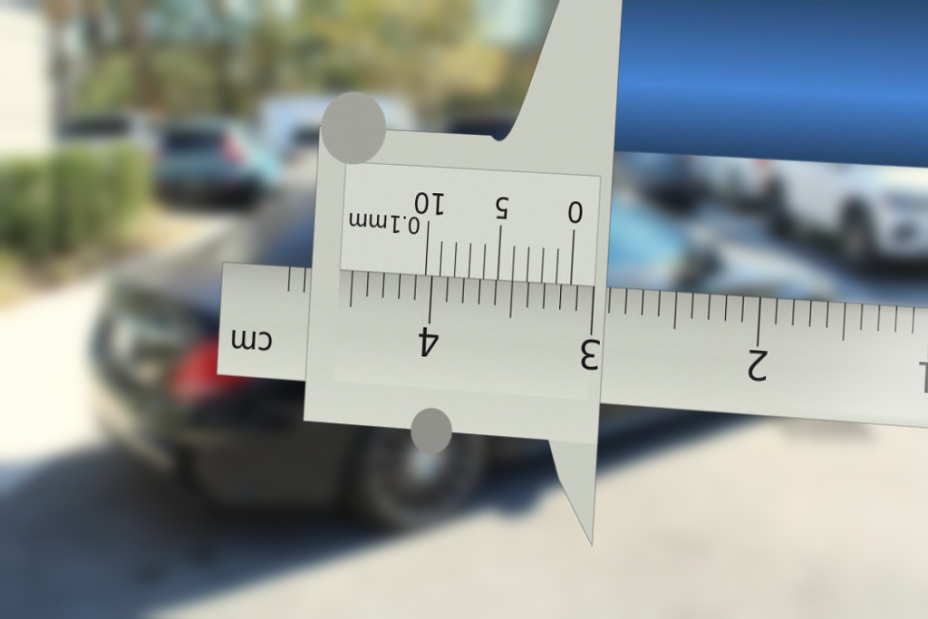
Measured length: 31.4 mm
